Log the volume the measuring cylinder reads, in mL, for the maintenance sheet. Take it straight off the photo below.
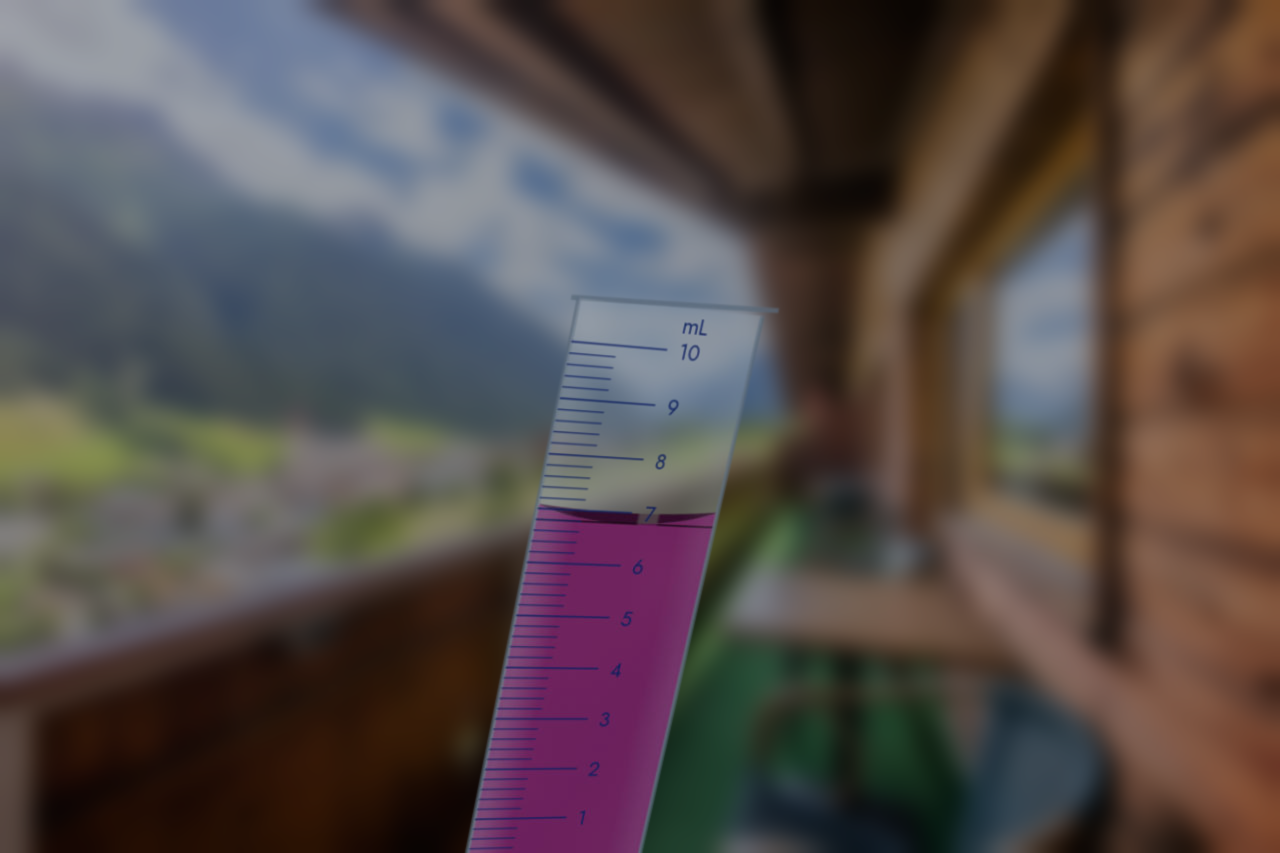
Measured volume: 6.8 mL
